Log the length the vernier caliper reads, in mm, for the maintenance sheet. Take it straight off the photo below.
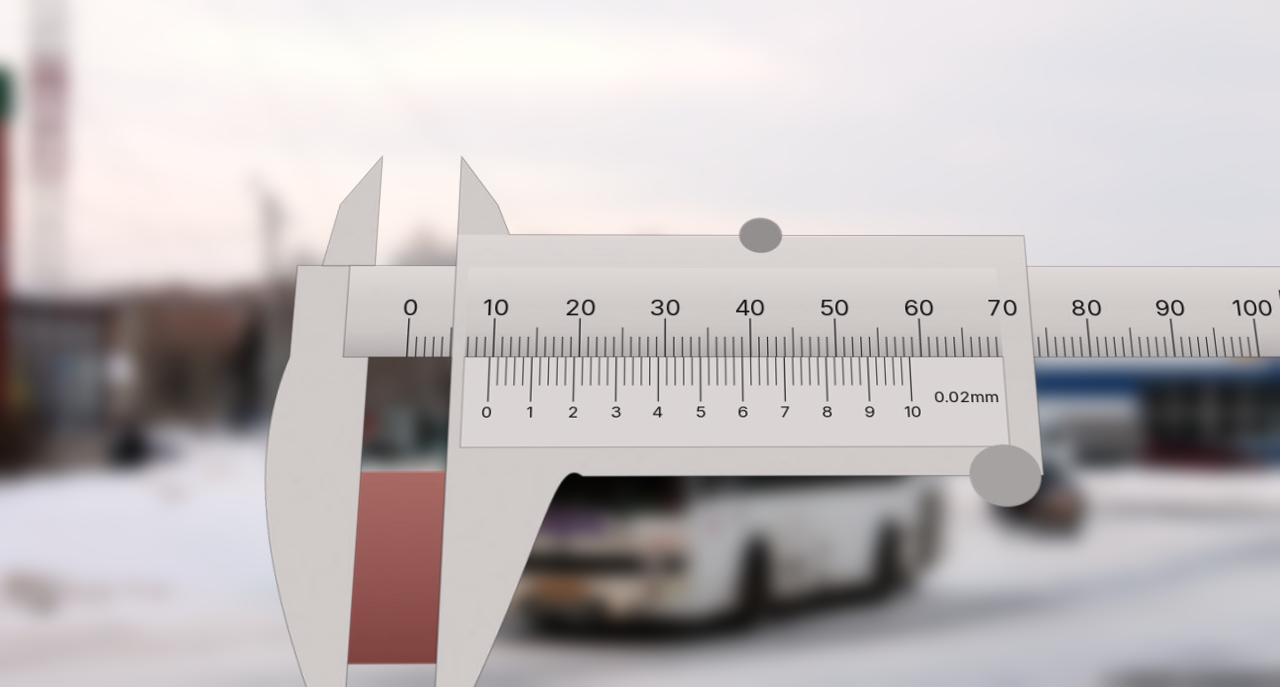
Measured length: 9.6 mm
